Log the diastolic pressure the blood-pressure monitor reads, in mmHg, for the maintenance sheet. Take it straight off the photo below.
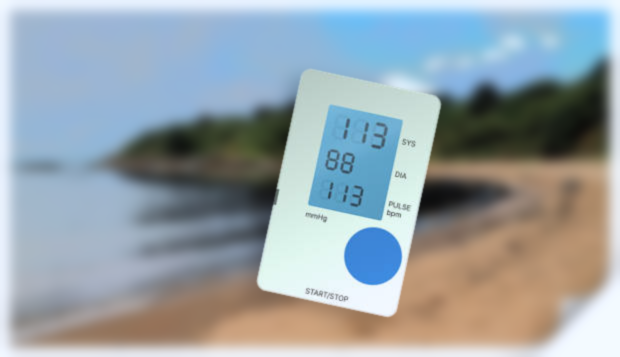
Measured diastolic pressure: 88 mmHg
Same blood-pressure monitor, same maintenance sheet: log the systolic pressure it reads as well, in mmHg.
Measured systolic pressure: 113 mmHg
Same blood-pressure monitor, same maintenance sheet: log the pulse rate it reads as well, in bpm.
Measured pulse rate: 113 bpm
